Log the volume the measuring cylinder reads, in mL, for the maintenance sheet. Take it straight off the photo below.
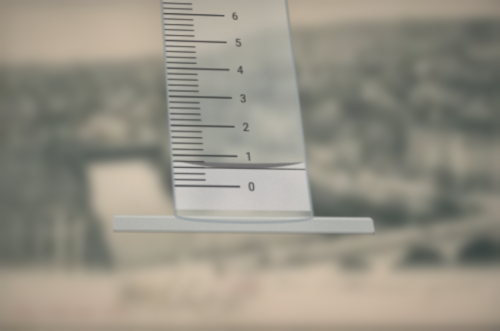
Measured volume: 0.6 mL
